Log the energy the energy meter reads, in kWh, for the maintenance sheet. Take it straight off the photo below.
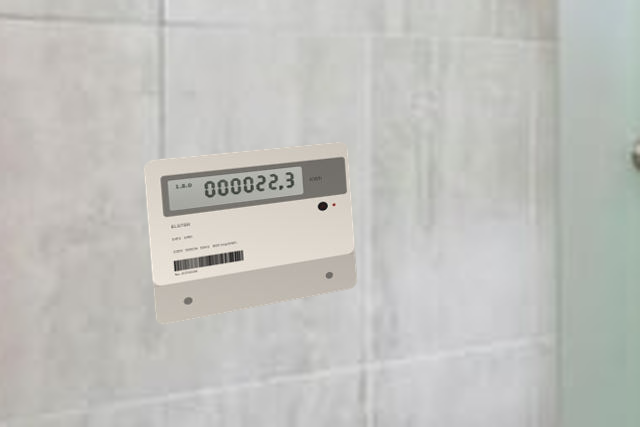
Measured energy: 22.3 kWh
